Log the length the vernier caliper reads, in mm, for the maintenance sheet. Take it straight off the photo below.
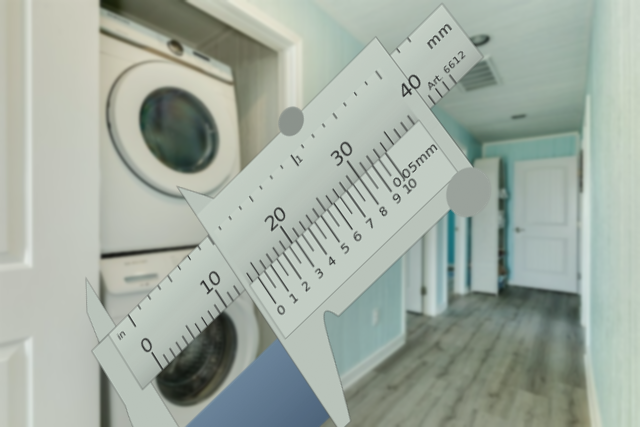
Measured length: 14.8 mm
